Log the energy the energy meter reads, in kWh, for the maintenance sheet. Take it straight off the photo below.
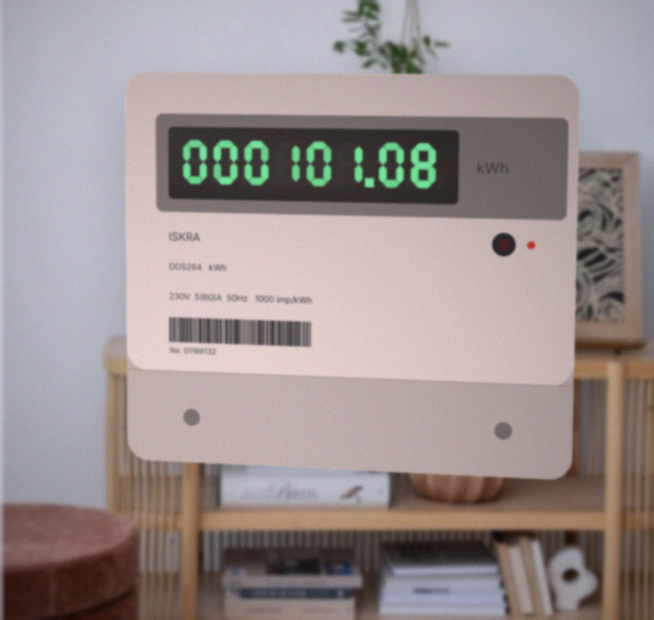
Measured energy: 101.08 kWh
